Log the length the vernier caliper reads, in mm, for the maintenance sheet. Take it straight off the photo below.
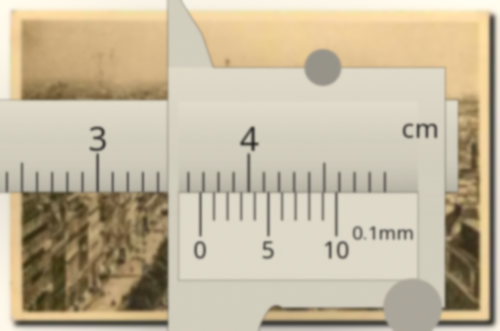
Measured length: 36.8 mm
